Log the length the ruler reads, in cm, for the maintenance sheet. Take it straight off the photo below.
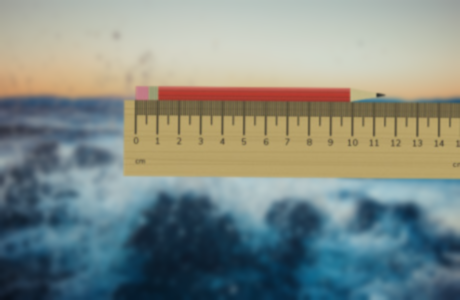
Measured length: 11.5 cm
